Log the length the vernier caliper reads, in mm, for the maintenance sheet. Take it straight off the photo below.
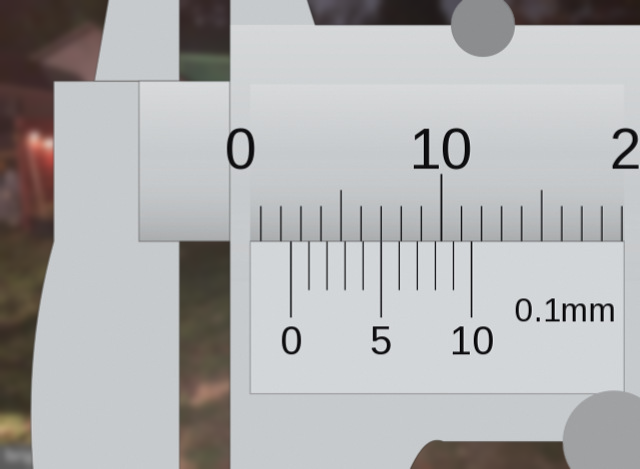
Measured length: 2.5 mm
